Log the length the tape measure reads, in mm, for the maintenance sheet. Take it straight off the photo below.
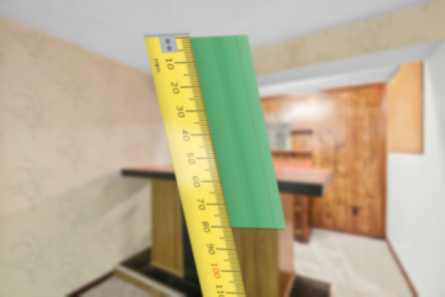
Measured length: 80 mm
